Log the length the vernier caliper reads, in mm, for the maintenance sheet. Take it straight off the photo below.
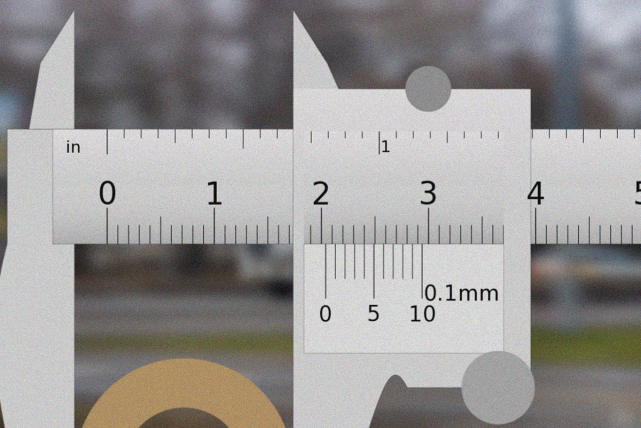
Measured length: 20.4 mm
